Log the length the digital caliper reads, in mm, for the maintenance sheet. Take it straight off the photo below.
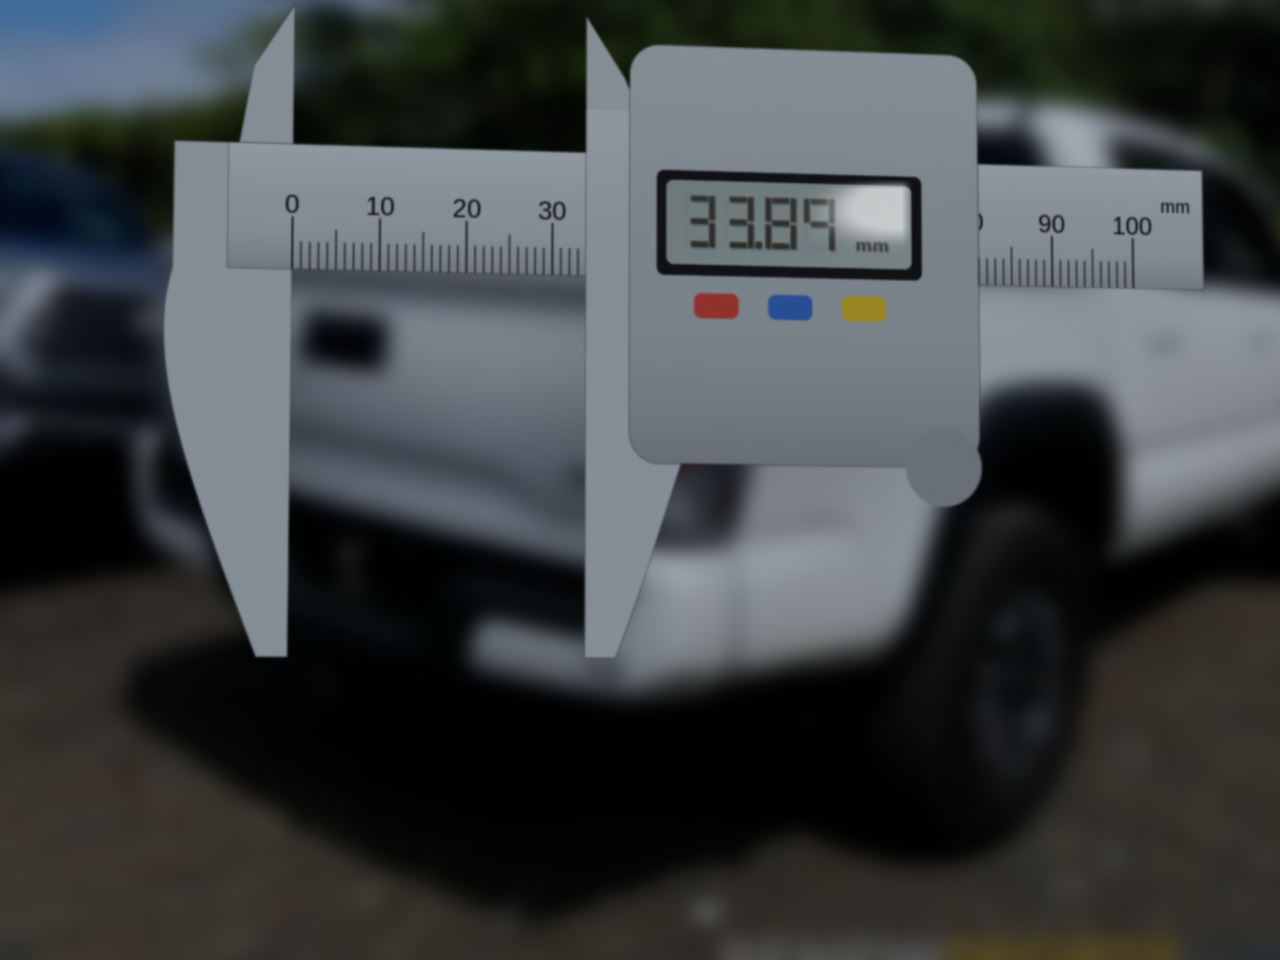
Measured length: 33.89 mm
